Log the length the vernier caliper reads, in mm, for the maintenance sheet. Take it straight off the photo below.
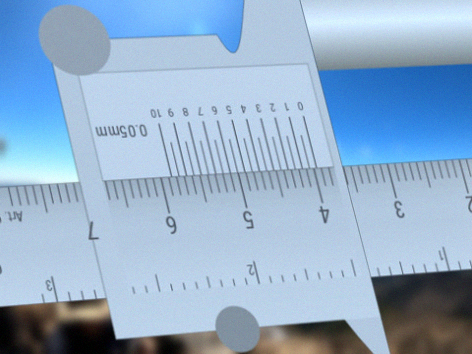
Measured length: 39.6 mm
